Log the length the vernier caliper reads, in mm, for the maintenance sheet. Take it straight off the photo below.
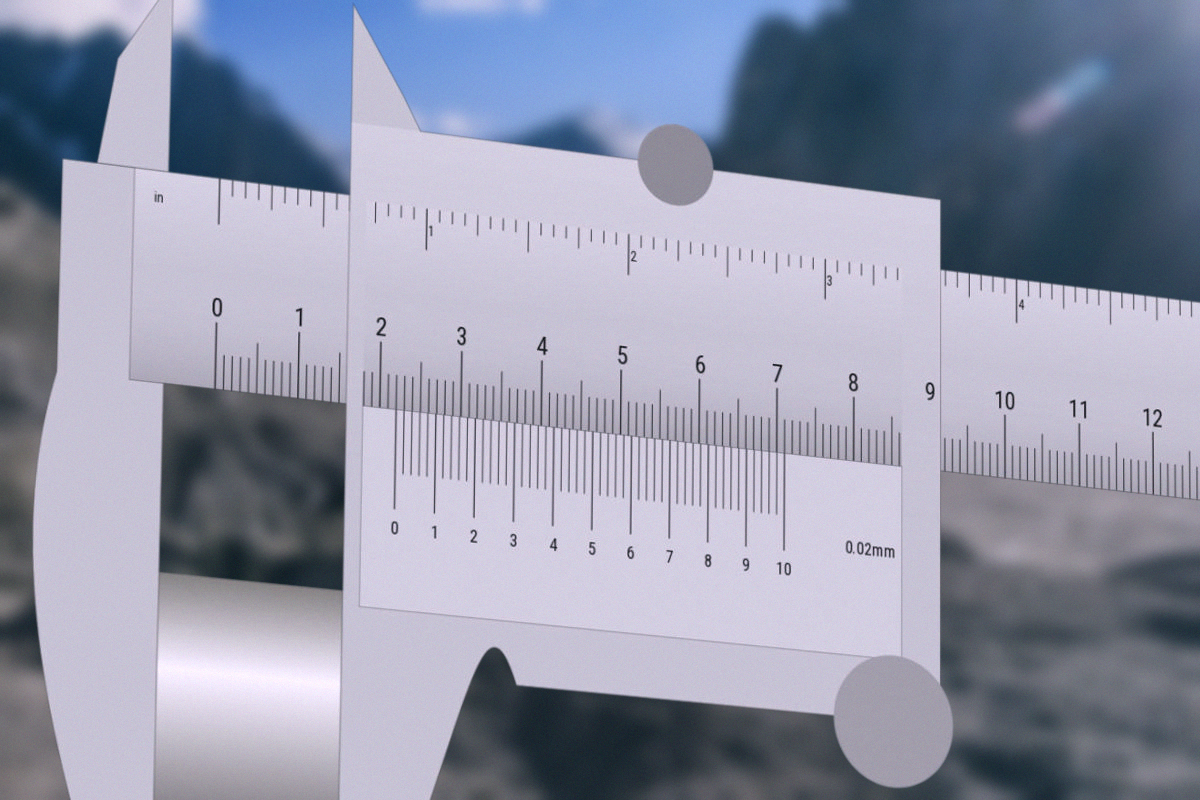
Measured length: 22.0 mm
